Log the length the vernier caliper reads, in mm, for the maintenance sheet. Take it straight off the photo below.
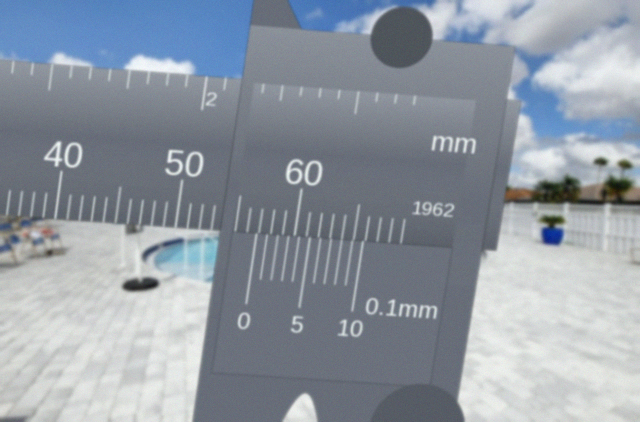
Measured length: 56.8 mm
